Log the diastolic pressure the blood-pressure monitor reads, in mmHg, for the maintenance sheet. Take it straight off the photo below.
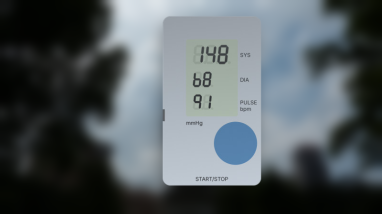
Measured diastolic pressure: 68 mmHg
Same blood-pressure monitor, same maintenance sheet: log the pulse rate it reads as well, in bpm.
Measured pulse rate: 91 bpm
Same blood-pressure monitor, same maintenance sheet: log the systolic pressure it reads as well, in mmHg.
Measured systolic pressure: 148 mmHg
